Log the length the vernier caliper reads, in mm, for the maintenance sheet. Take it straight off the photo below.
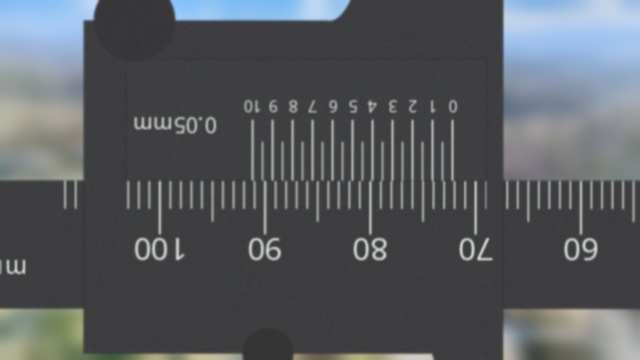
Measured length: 72.2 mm
